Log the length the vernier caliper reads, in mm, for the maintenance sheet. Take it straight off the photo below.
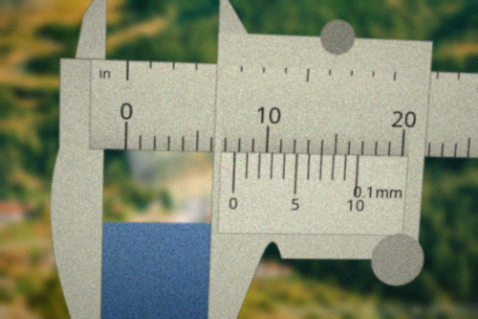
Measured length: 7.7 mm
